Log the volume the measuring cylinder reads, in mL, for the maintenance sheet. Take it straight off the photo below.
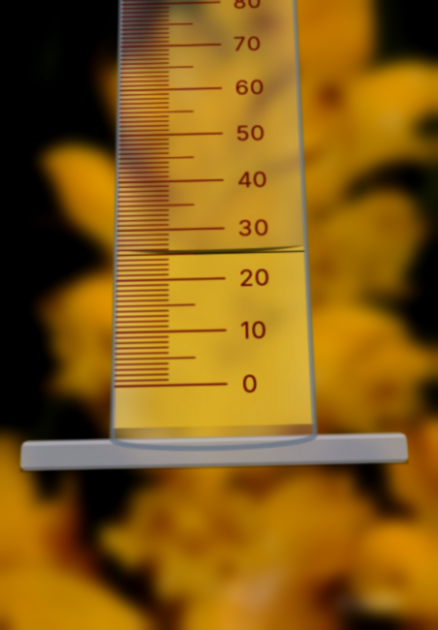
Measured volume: 25 mL
